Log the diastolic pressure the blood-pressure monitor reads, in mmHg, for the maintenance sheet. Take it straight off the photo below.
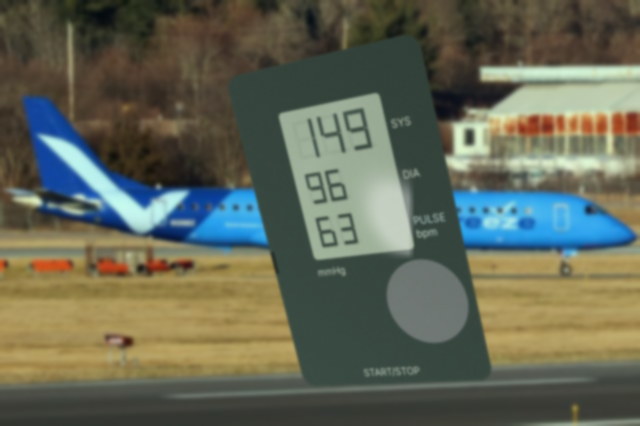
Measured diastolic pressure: 96 mmHg
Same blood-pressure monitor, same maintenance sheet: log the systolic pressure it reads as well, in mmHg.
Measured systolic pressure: 149 mmHg
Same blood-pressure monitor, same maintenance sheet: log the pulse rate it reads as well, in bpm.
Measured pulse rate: 63 bpm
